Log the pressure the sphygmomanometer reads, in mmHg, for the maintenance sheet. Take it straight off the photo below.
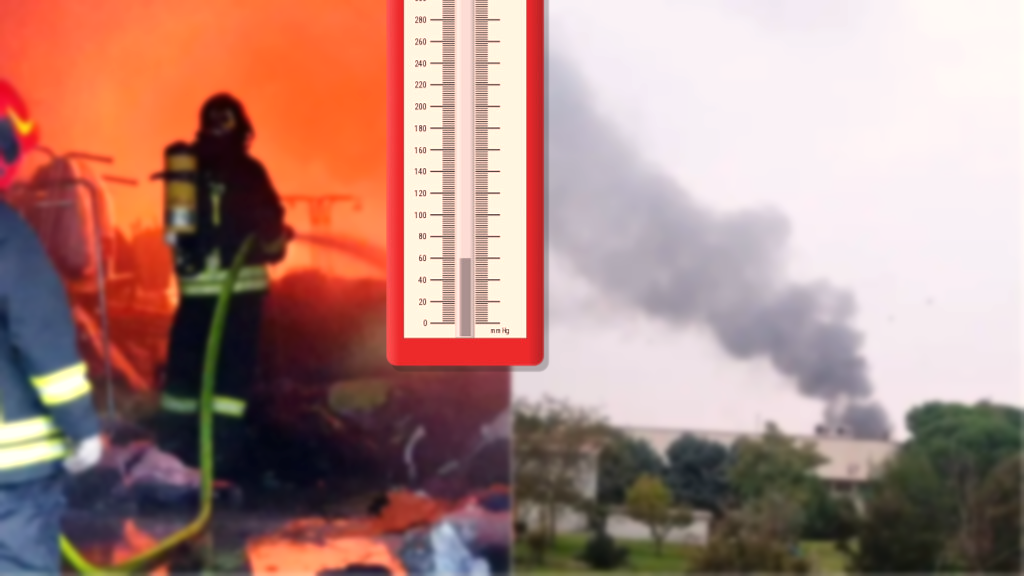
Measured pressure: 60 mmHg
